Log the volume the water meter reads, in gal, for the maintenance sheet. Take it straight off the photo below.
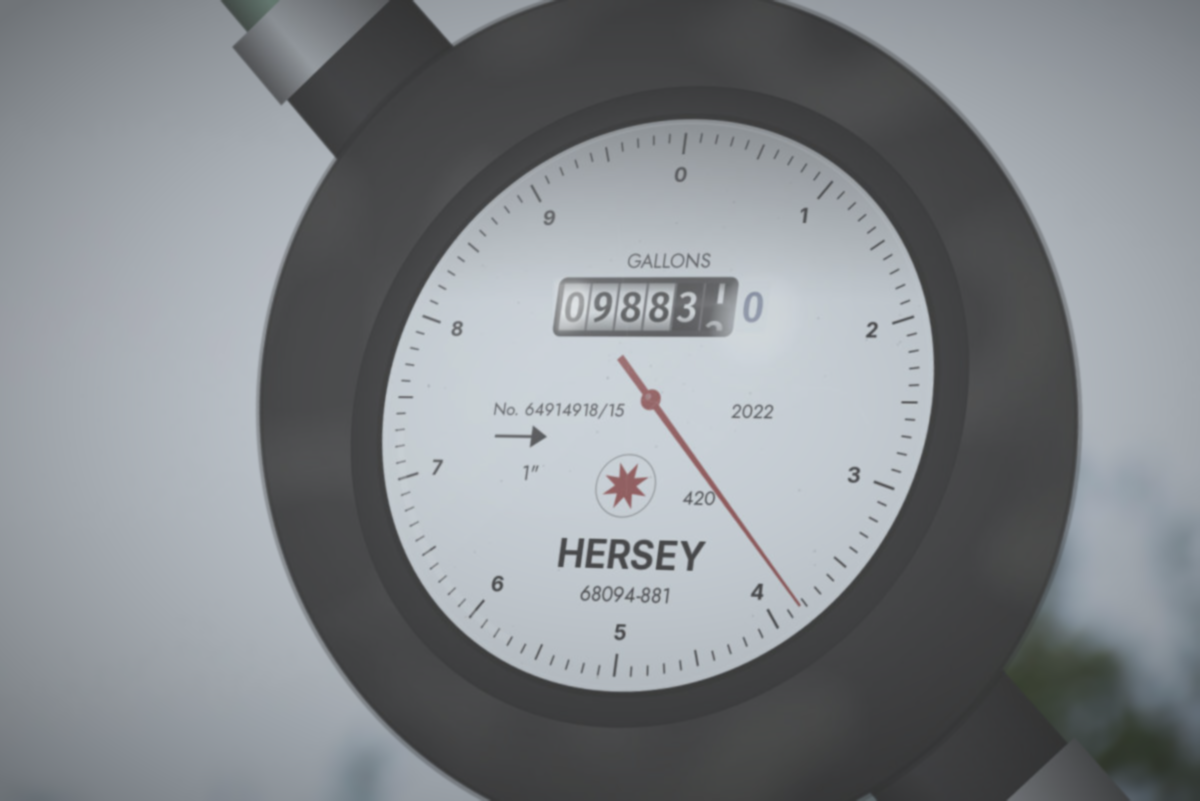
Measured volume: 988313.8 gal
